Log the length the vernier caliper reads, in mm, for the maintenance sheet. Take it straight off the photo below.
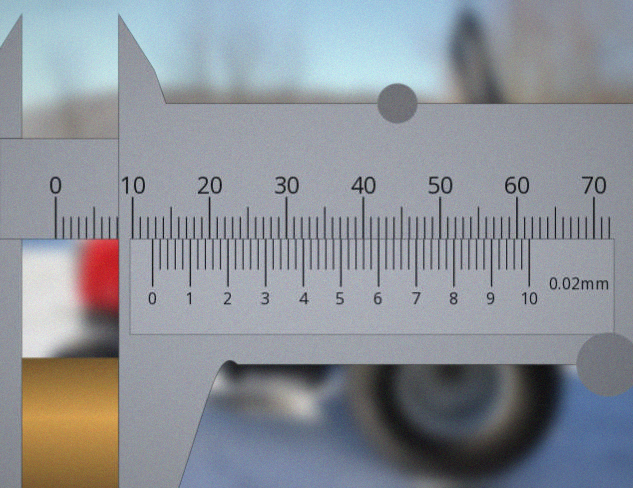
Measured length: 12.6 mm
